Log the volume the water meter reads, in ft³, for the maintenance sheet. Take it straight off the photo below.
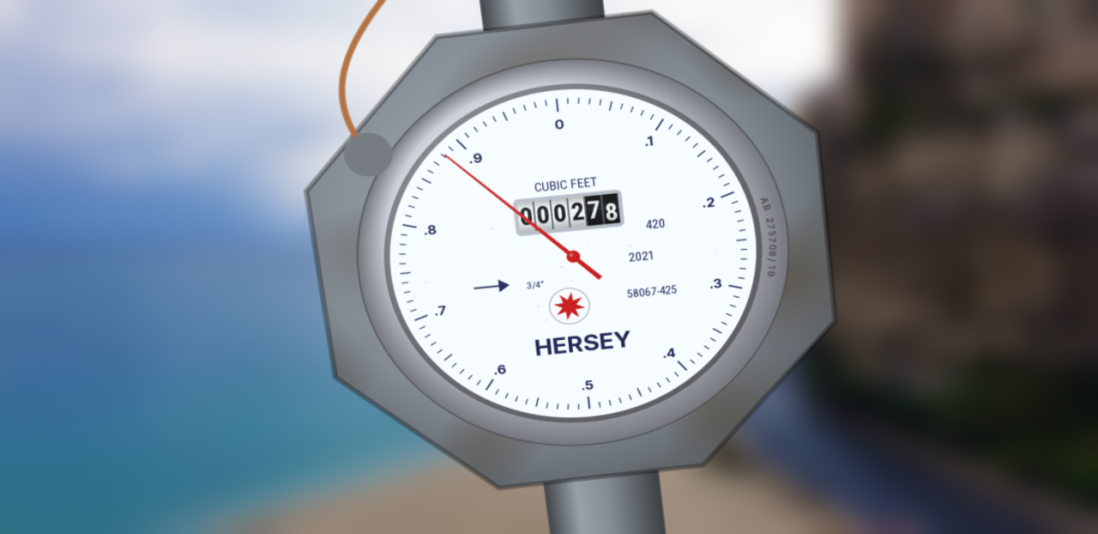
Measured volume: 277.88 ft³
